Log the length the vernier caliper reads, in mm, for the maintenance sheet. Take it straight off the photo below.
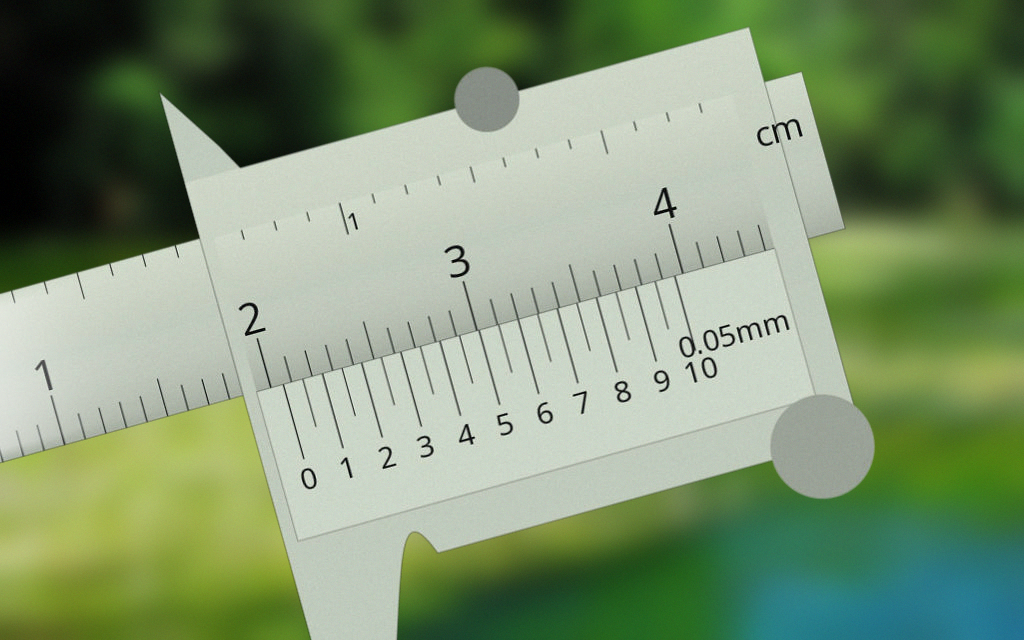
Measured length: 20.6 mm
